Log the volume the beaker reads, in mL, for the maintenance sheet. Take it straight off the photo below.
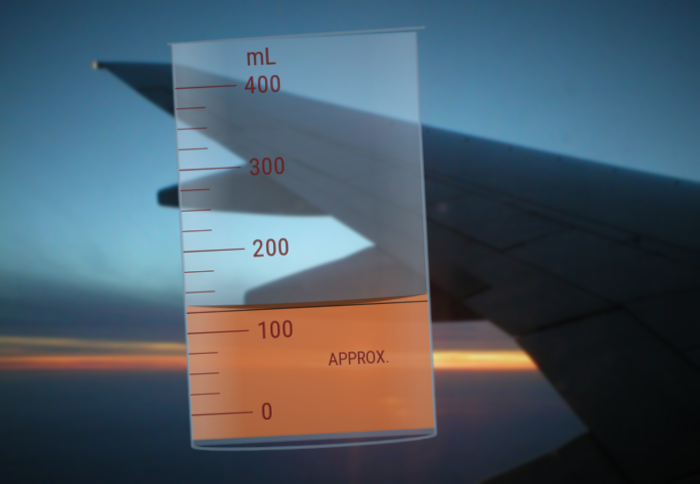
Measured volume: 125 mL
